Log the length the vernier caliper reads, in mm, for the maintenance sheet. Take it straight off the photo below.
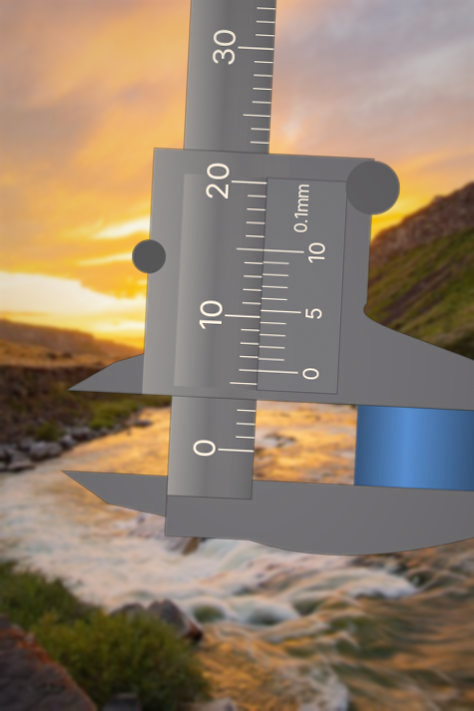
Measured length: 6.0 mm
